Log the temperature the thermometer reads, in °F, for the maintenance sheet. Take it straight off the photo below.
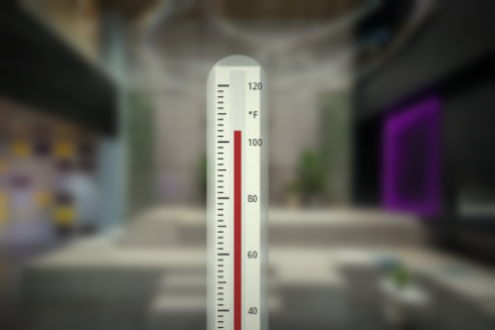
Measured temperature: 104 °F
